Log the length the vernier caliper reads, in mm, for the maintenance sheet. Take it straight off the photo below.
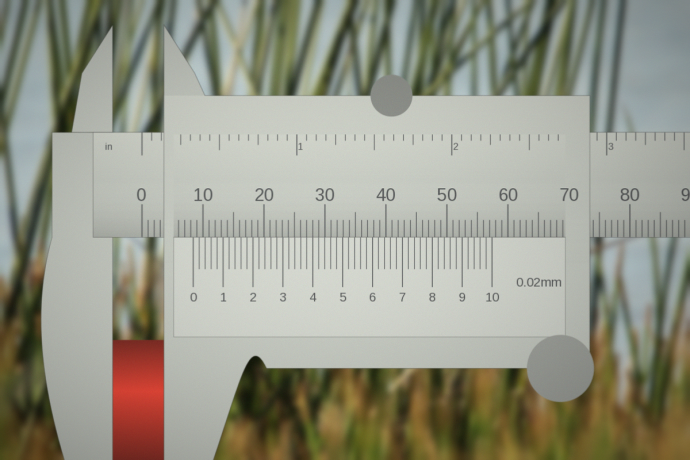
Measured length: 8.4 mm
